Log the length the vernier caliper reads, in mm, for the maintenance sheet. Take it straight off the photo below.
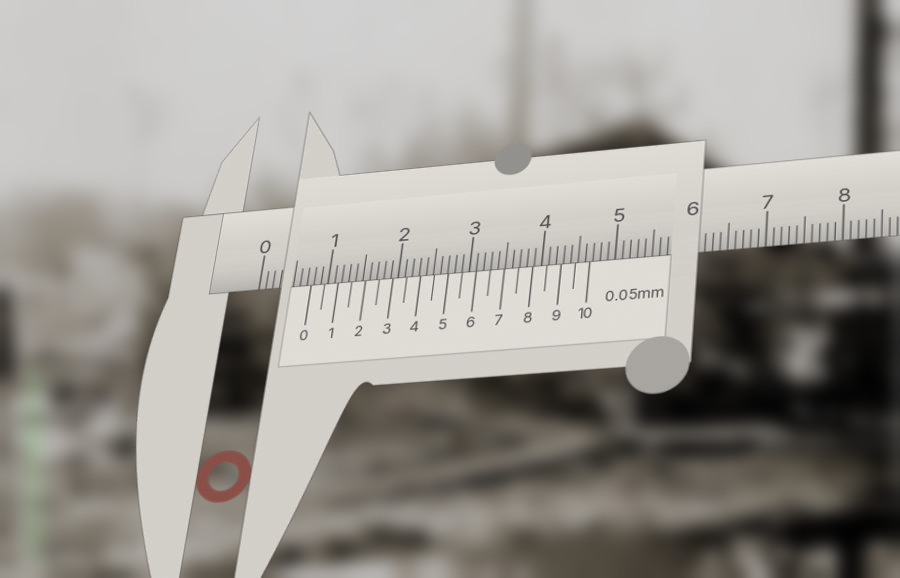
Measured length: 7.6 mm
